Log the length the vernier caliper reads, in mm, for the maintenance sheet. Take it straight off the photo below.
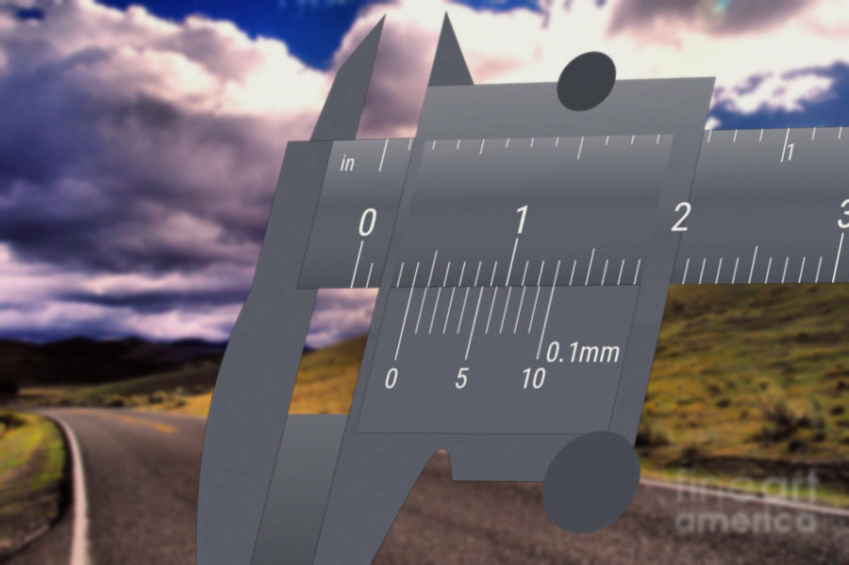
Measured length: 4.0 mm
